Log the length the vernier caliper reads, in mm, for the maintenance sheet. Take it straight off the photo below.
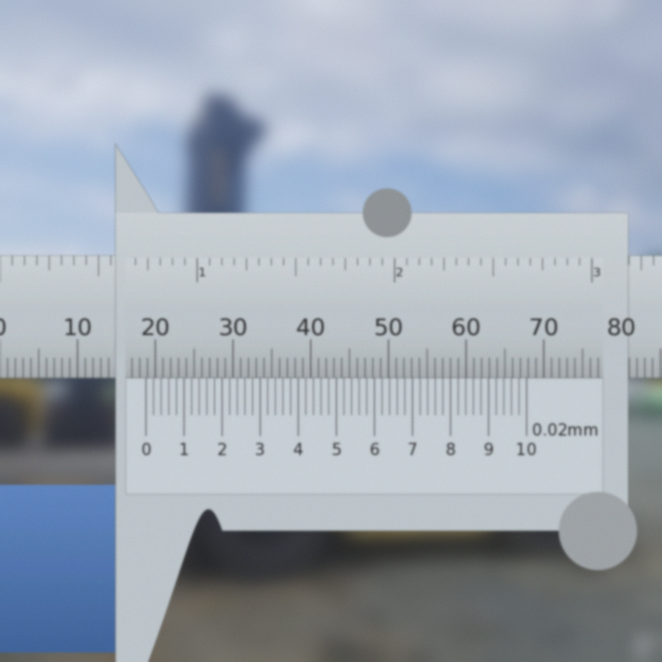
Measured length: 18.8 mm
